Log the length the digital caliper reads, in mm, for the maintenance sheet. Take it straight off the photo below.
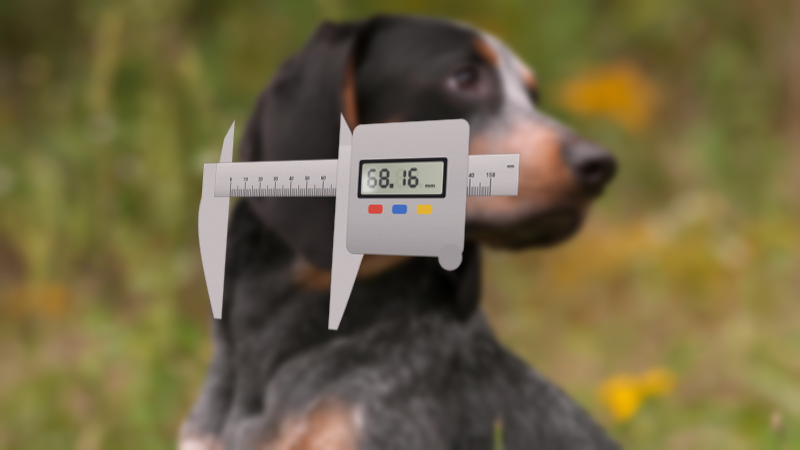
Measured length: 68.16 mm
